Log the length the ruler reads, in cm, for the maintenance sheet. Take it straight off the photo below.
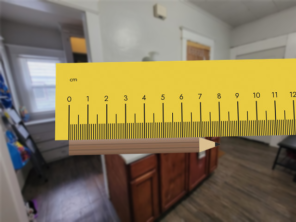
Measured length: 8 cm
